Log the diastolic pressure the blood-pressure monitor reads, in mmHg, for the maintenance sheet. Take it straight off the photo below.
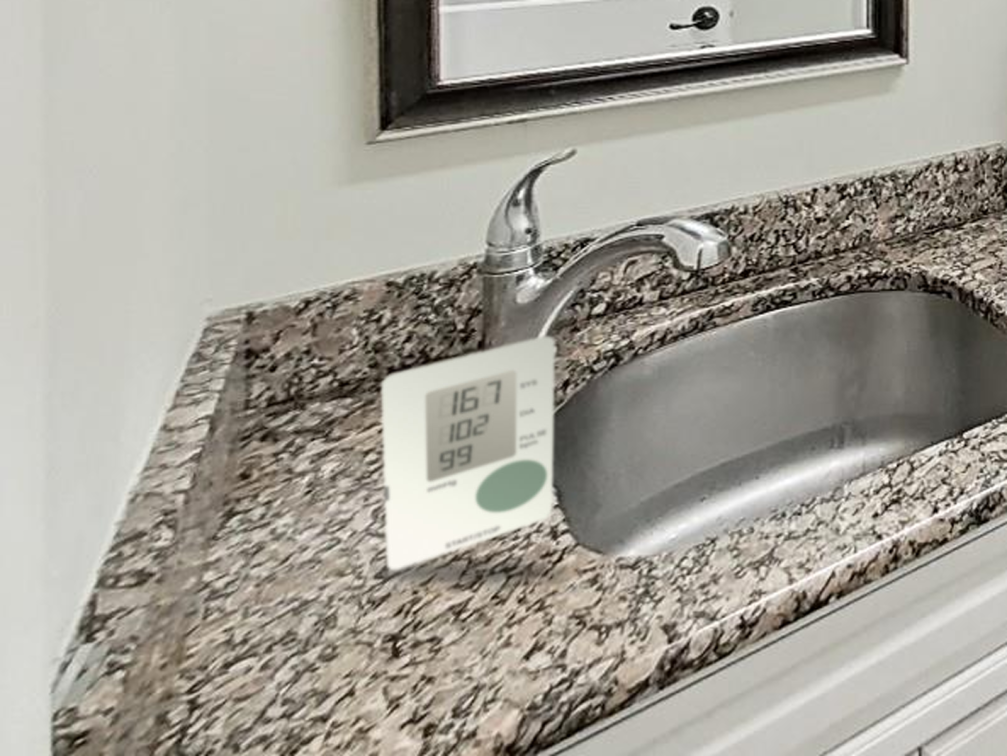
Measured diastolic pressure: 102 mmHg
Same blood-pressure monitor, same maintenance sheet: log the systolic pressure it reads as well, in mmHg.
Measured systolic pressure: 167 mmHg
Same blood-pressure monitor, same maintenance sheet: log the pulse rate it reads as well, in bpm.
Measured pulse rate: 99 bpm
